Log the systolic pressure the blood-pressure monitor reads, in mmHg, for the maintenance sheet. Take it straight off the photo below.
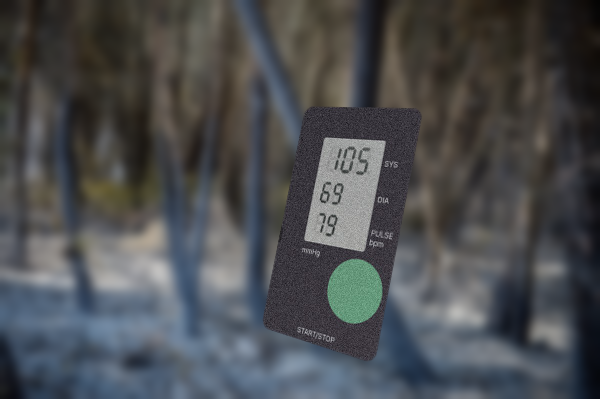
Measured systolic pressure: 105 mmHg
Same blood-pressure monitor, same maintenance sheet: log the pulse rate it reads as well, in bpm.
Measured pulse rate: 79 bpm
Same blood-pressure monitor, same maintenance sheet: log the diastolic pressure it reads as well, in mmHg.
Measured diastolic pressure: 69 mmHg
